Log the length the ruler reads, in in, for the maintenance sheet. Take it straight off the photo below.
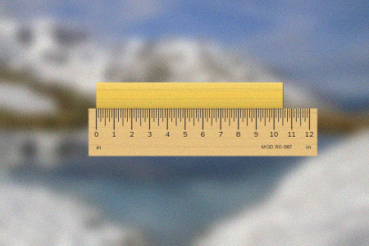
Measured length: 10.5 in
